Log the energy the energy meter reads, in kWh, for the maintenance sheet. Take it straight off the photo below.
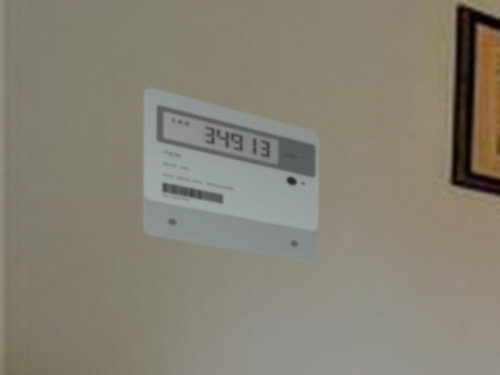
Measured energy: 34913 kWh
